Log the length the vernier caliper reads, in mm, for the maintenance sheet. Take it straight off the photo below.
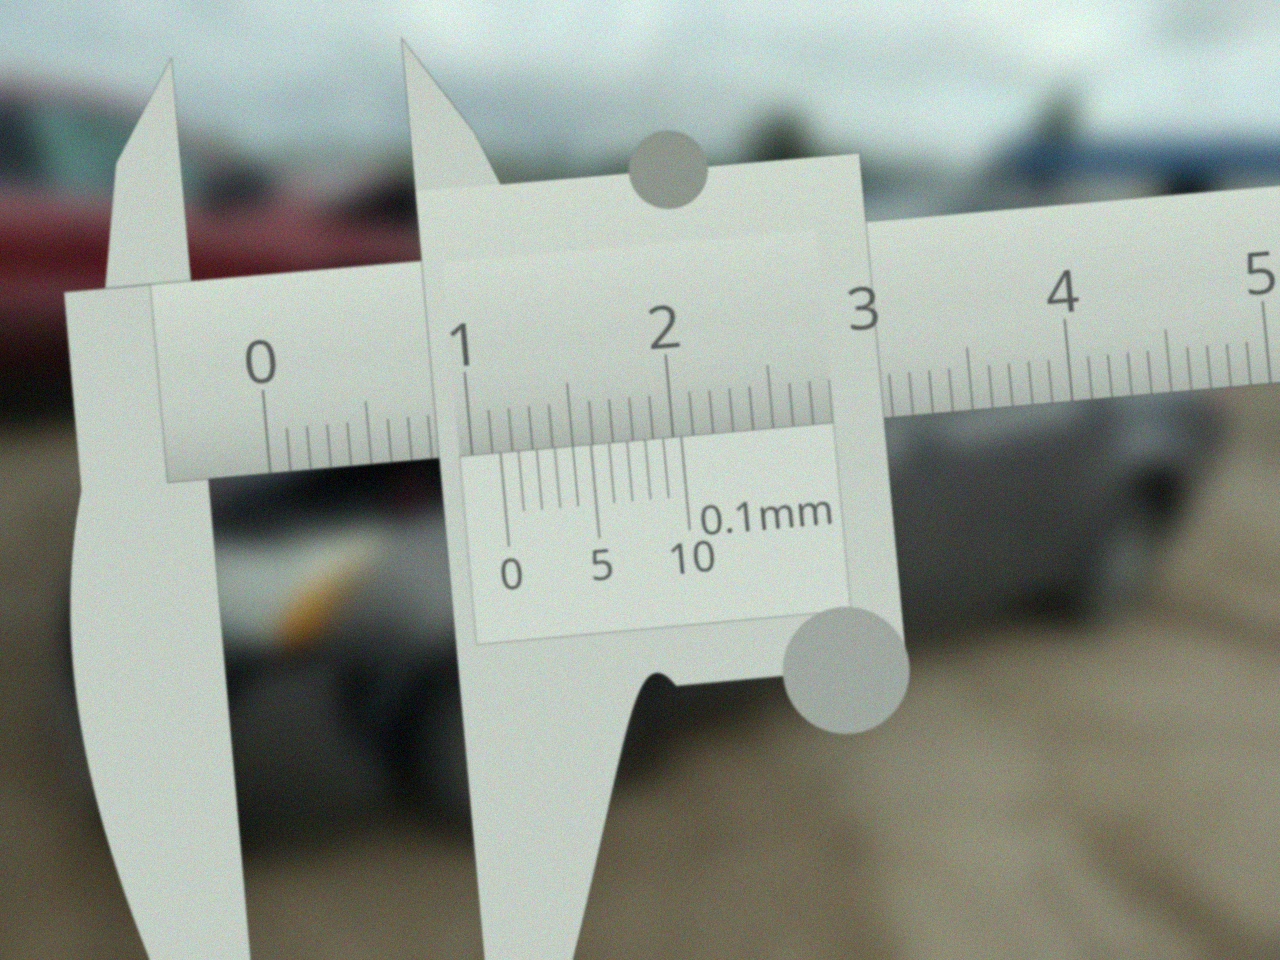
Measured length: 11.4 mm
